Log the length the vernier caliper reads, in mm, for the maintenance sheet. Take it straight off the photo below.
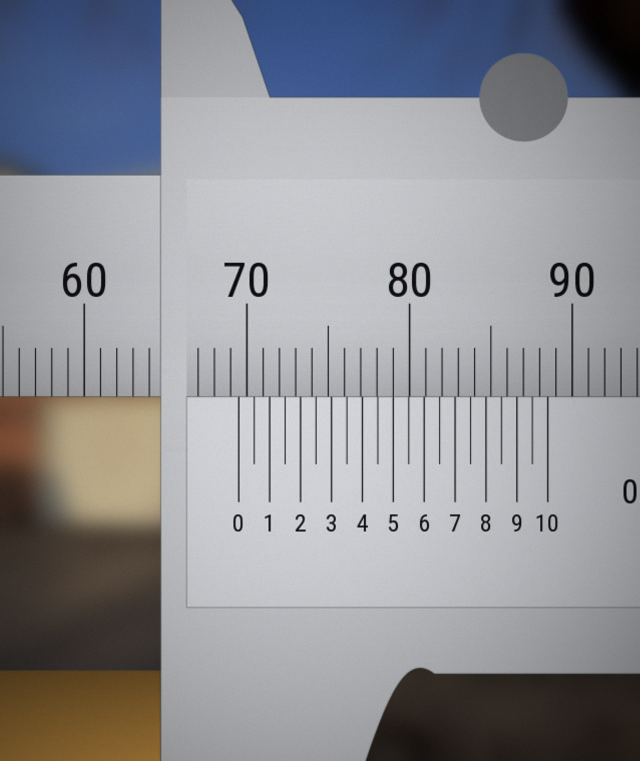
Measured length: 69.5 mm
